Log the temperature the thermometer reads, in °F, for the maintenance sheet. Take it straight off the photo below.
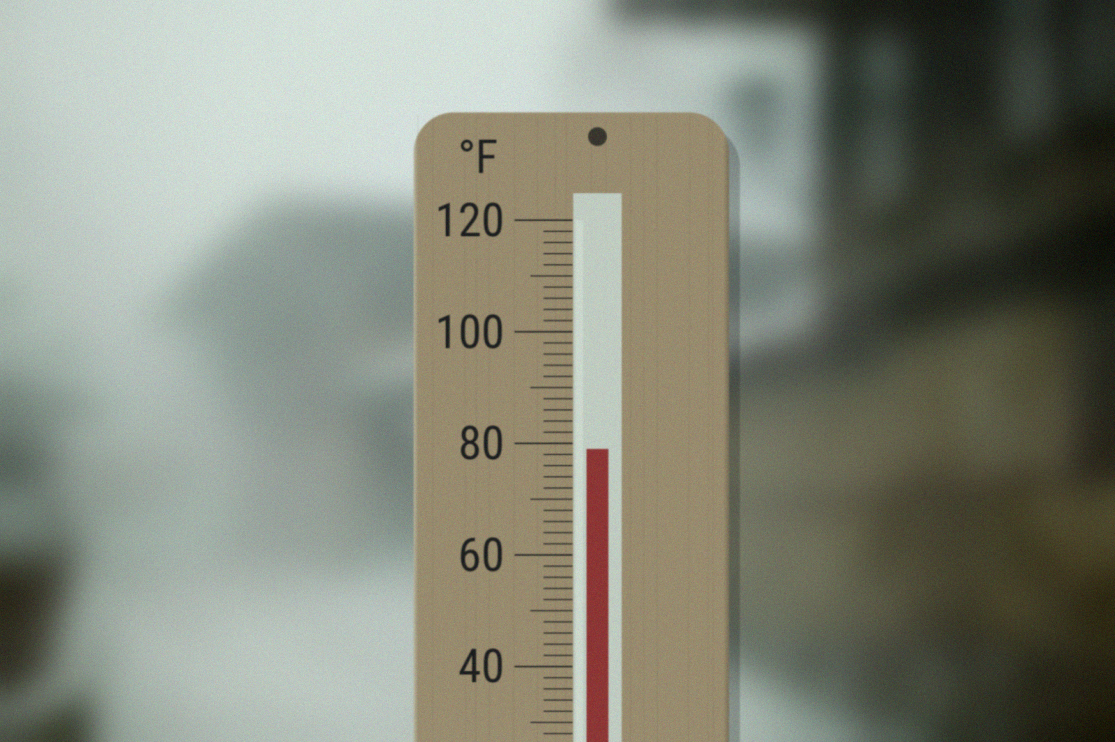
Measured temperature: 79 °F
